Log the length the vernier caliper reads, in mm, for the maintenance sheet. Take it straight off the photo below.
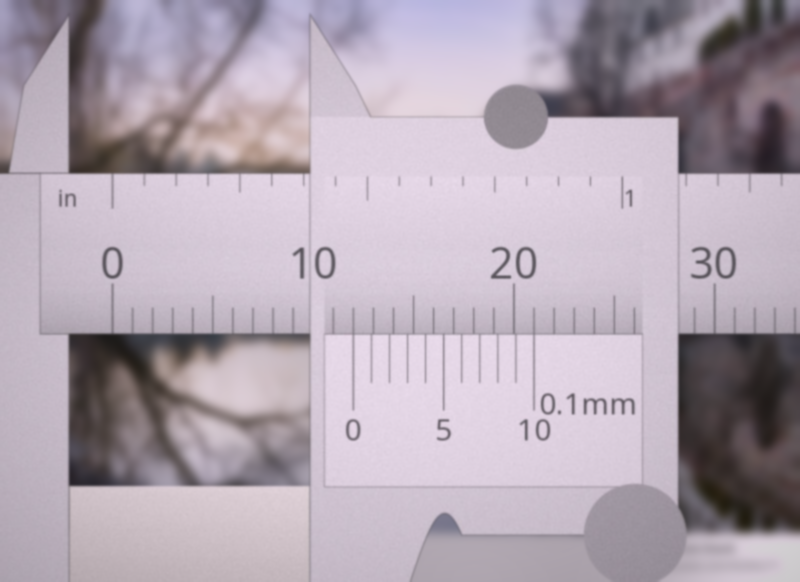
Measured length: 12.0 mm
